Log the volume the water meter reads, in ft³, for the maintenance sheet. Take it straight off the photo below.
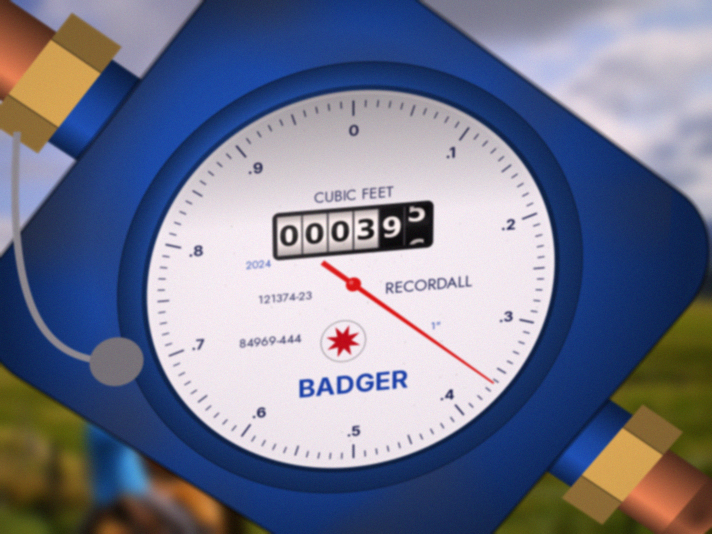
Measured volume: 395.36 ft³
